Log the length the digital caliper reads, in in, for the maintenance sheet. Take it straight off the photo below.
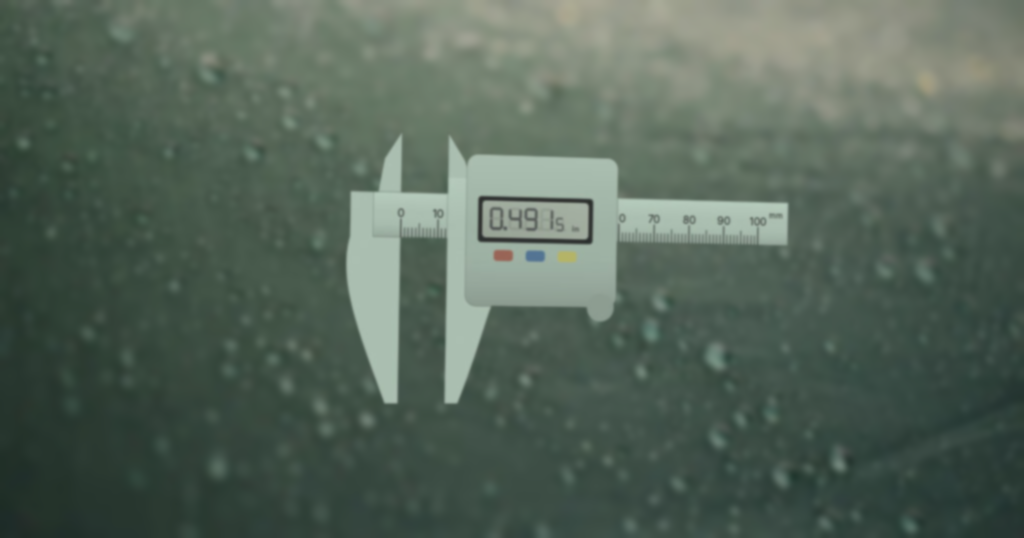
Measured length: 0.4915 in
